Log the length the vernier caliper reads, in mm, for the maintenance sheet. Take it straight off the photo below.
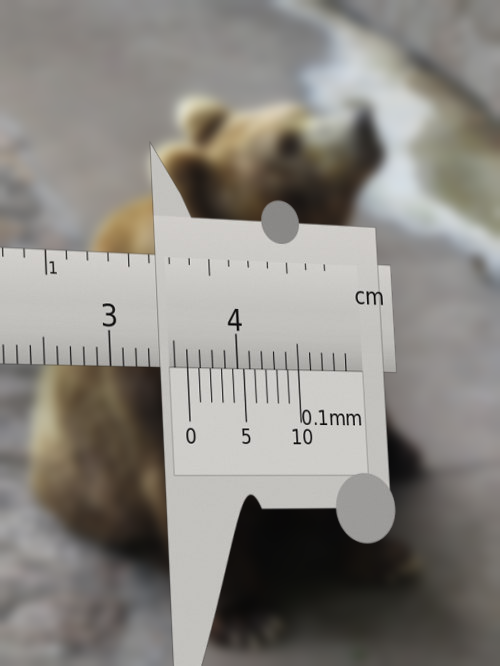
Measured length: 36.0 mm
